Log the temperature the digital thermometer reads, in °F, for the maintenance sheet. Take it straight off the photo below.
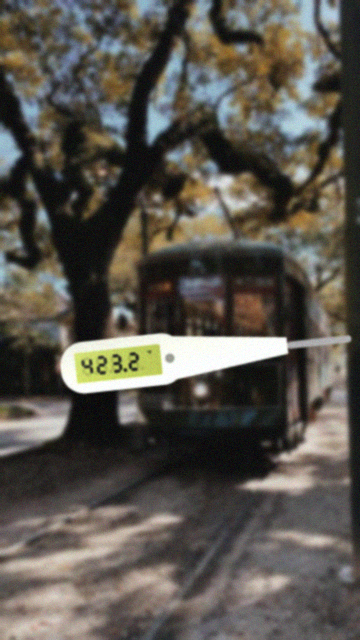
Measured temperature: 423.2 °F
